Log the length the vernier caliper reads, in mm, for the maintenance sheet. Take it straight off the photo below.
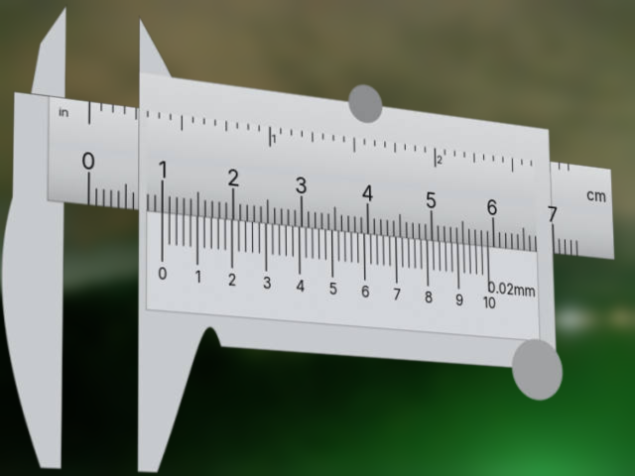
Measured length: 10.0 mm
